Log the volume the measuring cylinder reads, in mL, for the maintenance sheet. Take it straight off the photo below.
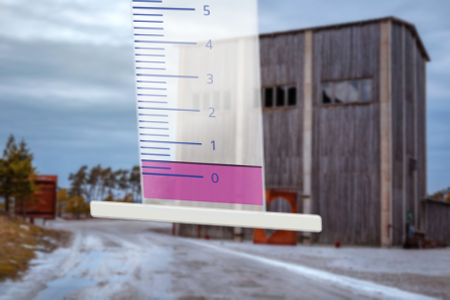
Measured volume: 0.4 mL
